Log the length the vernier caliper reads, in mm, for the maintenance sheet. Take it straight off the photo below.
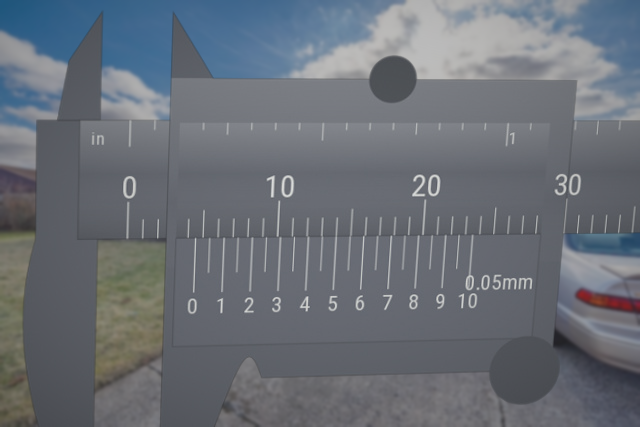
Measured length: 4.5 mm
